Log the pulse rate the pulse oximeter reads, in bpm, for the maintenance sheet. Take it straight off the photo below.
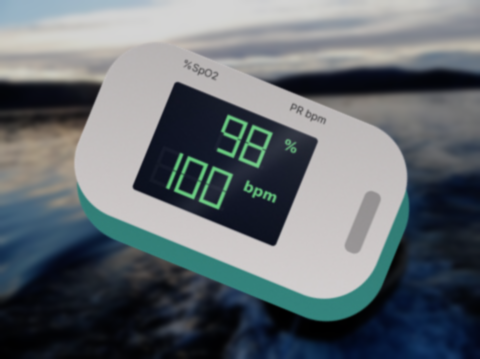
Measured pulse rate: 100 bpm
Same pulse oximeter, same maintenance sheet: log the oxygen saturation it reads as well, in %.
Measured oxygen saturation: 98 %
